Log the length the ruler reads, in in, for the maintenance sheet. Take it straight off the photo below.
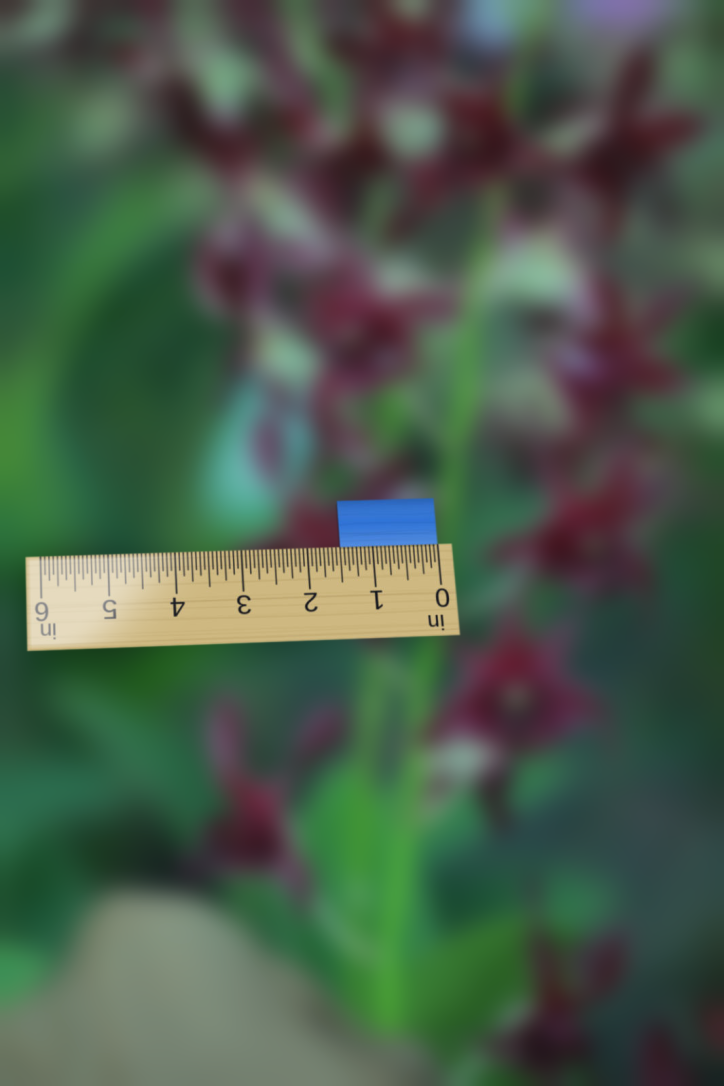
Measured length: 1.5 in
